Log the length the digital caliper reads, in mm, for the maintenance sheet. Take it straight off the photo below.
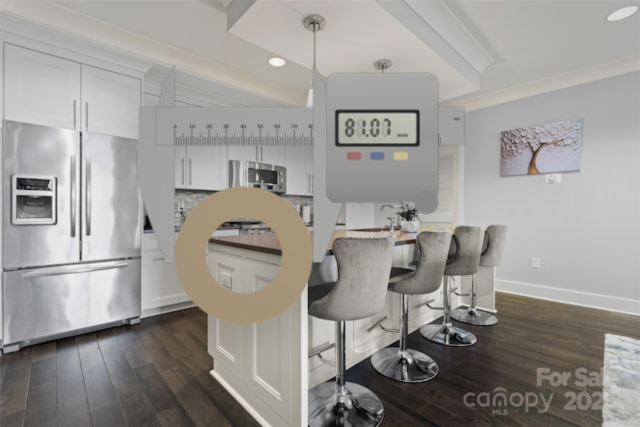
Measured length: 81.07 mm
